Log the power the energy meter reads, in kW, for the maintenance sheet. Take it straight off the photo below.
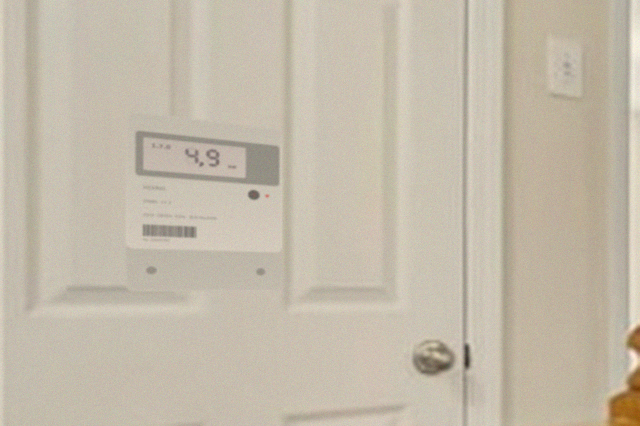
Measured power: 4.9 kW
